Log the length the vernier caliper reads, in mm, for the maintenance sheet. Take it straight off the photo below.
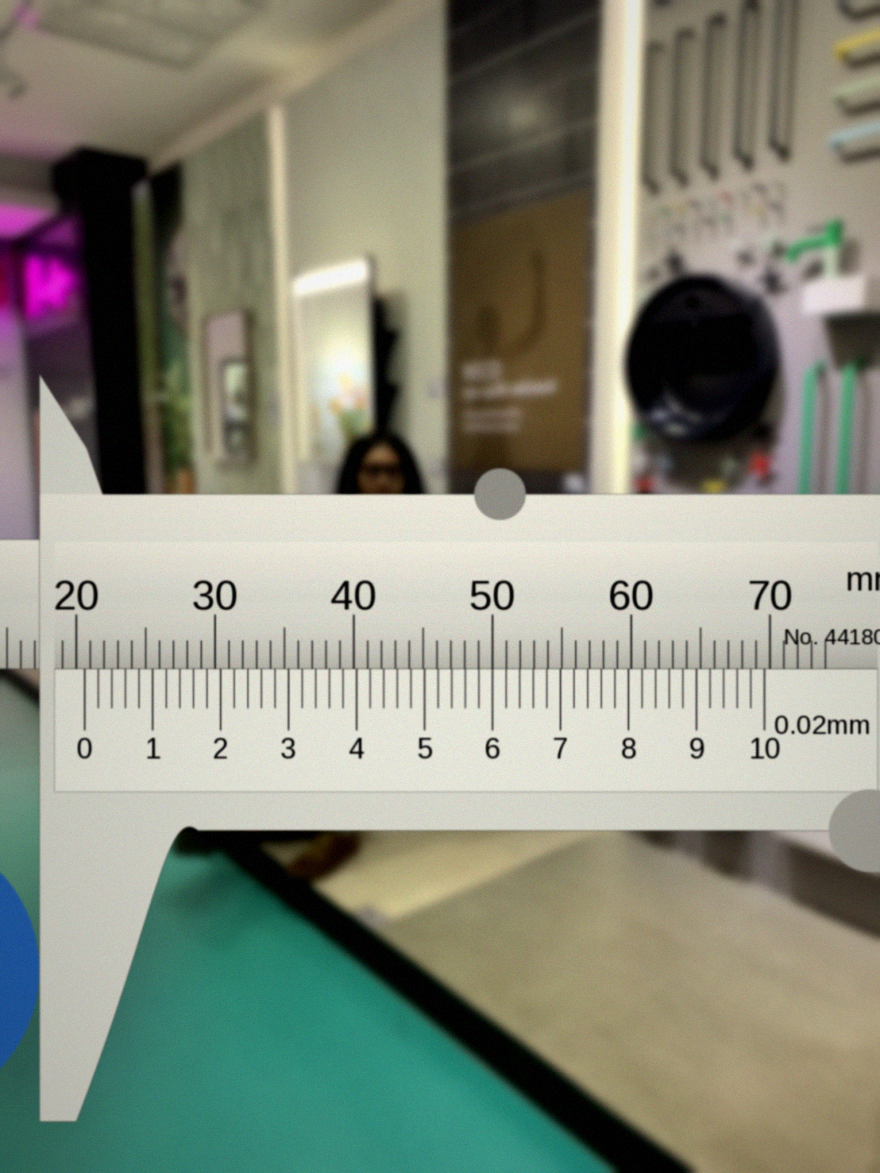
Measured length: 20.6 mm
